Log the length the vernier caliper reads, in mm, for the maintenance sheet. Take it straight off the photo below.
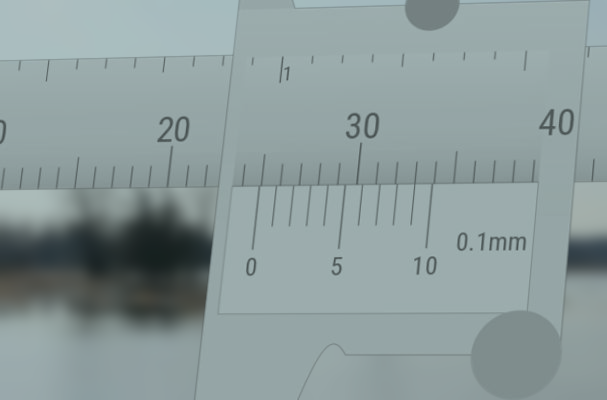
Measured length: 24.9 mm
